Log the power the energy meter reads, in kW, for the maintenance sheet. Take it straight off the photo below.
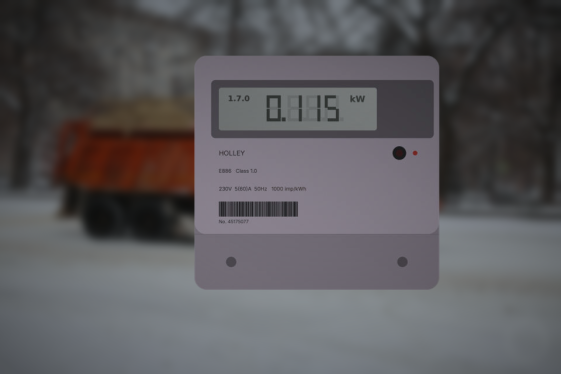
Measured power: 0.115 kW
